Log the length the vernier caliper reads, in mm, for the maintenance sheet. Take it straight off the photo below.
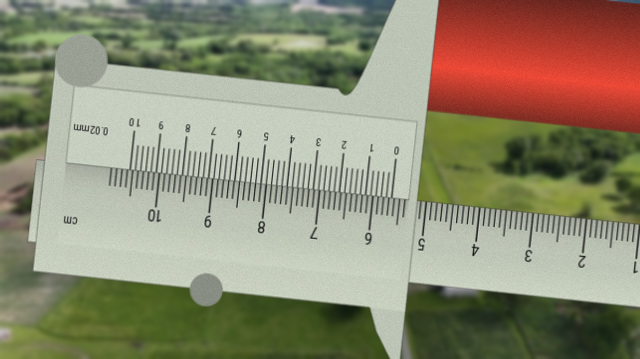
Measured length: 56.5 mm
